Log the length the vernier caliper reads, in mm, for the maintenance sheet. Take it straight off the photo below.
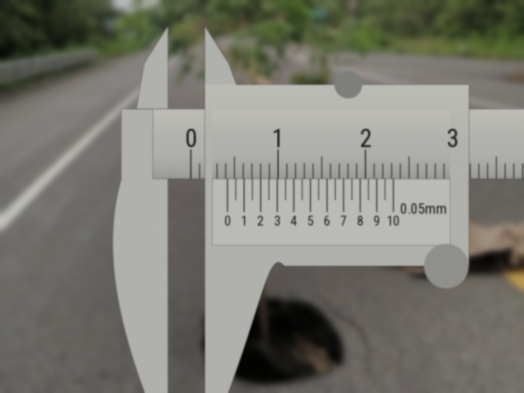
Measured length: 4.2 mm
